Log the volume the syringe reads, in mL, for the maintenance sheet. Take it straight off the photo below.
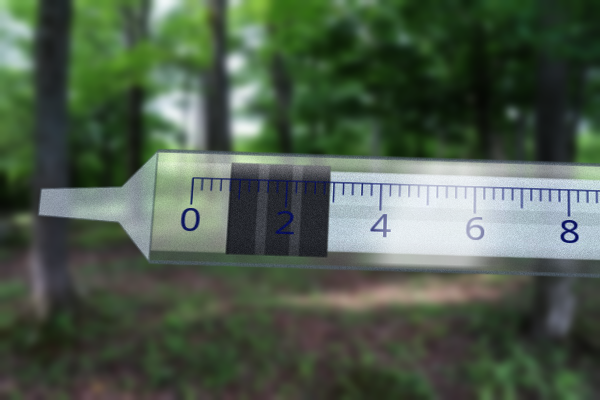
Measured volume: 0.8 mL
